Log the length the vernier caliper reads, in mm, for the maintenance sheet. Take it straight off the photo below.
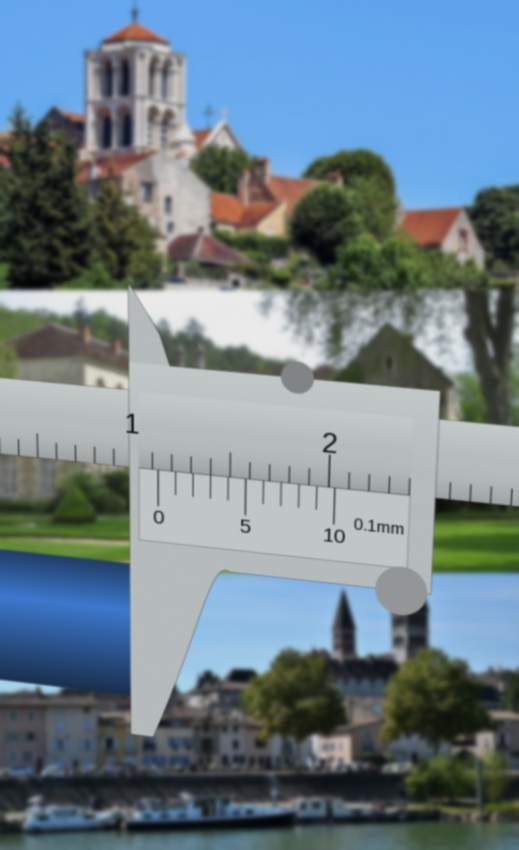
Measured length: 11.3 mm
